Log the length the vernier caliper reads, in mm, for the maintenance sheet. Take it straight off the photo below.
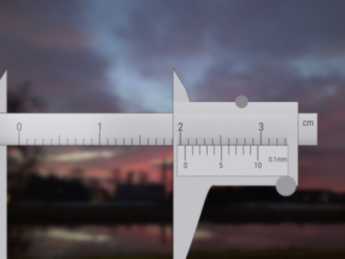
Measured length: 20.6 mm
